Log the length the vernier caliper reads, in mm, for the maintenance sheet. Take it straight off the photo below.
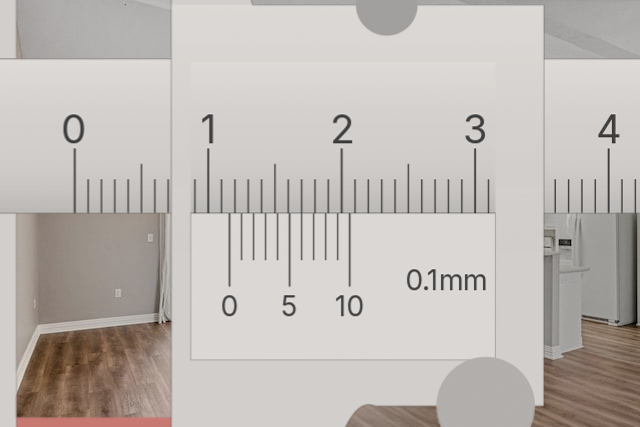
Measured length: 11.6 mm
